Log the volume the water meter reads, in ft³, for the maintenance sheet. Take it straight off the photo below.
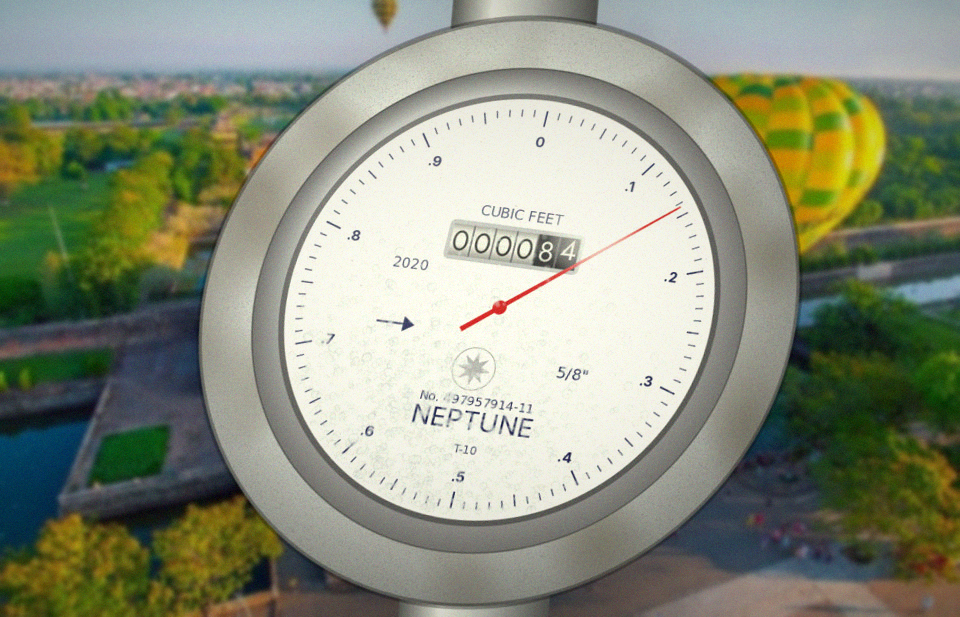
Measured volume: 84.14 ft³
